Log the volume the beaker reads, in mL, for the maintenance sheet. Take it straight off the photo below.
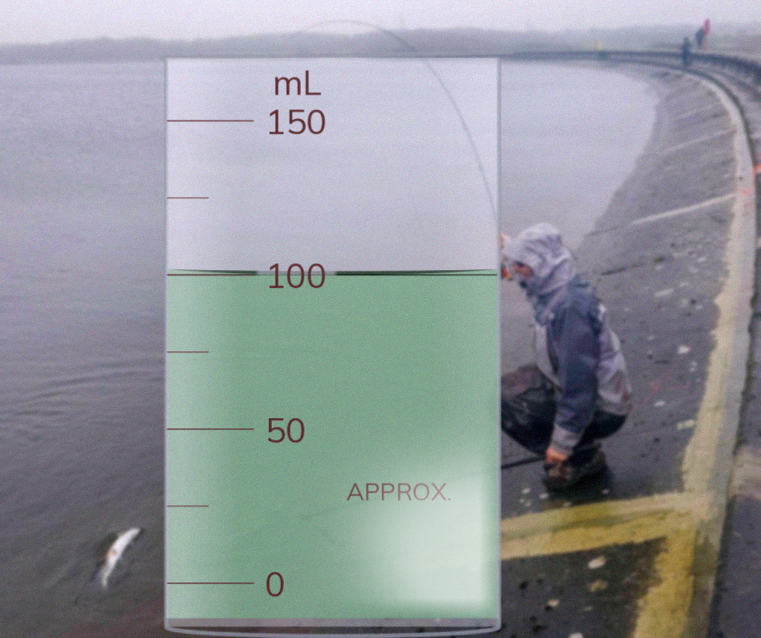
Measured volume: 100 mL
